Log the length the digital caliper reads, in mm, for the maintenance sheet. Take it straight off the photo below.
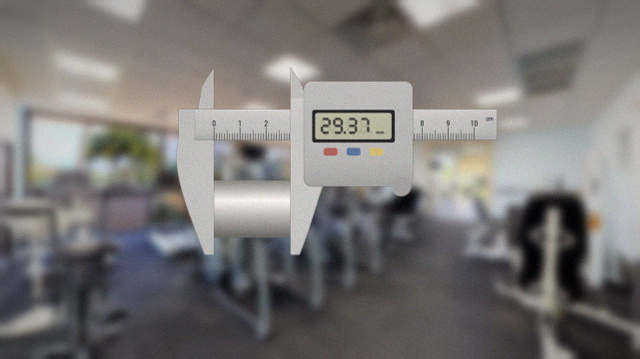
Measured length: 29.37 mm
